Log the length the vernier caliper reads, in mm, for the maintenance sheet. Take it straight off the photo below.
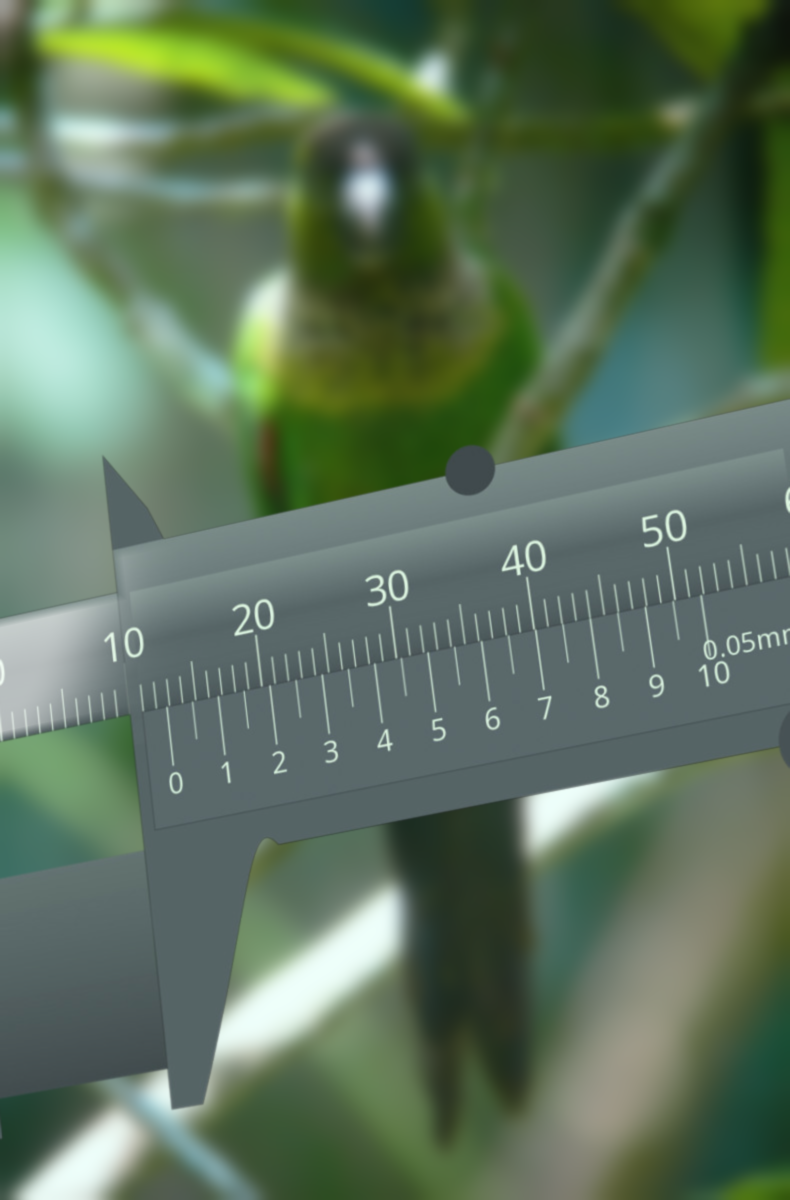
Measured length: 12.8 mm
